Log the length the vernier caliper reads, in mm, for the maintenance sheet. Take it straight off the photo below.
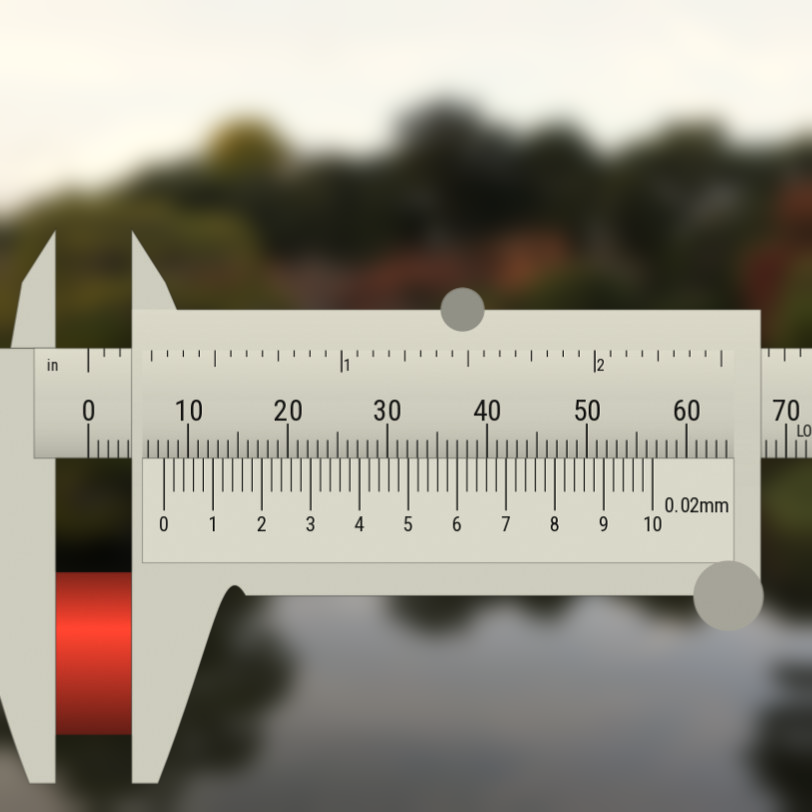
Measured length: 7.6 mm
